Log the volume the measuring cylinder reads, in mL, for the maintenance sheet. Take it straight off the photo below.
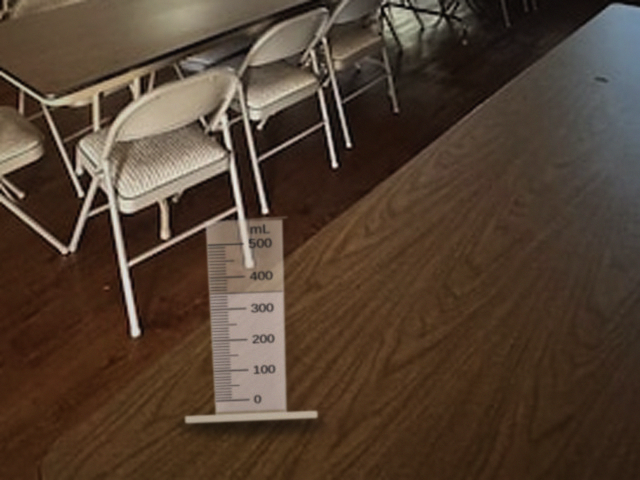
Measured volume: 350 mL
